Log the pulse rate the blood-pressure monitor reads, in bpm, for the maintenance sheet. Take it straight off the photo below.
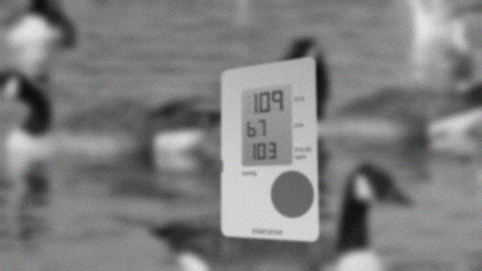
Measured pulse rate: 103 bpm
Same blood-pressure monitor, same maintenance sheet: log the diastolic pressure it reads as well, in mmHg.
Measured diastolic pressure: 67 mmHg
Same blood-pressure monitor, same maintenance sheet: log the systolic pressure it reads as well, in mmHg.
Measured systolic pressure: 109 mmHg
